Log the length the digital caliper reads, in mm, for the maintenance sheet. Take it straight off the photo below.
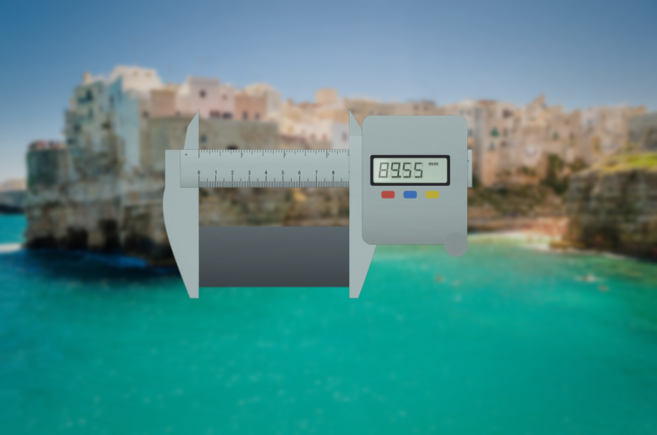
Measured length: 89.55 mm
